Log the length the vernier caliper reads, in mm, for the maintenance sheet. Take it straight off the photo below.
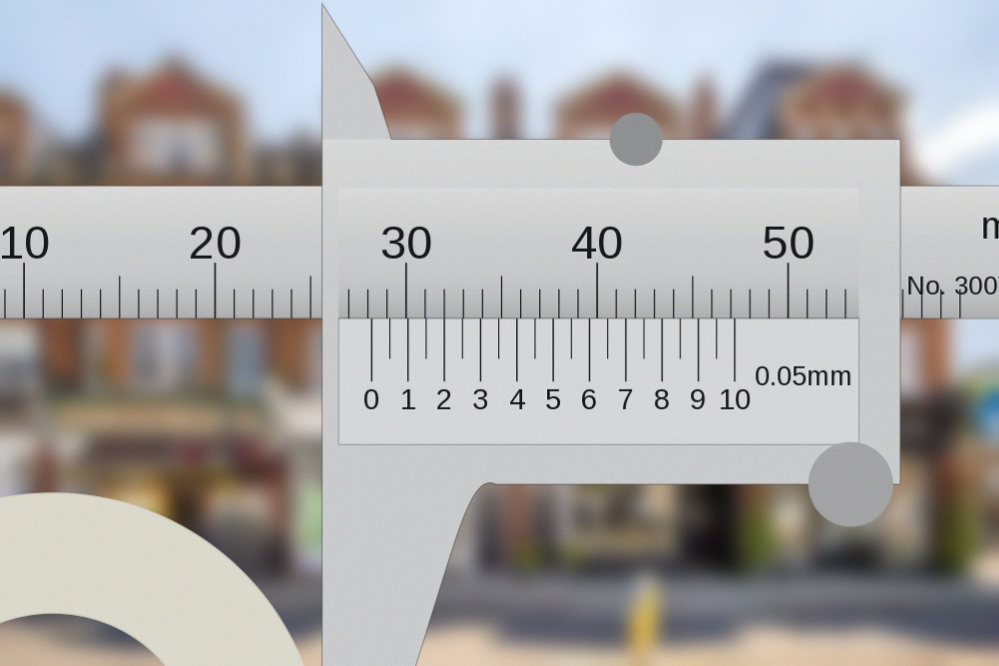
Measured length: 28.2 mm
